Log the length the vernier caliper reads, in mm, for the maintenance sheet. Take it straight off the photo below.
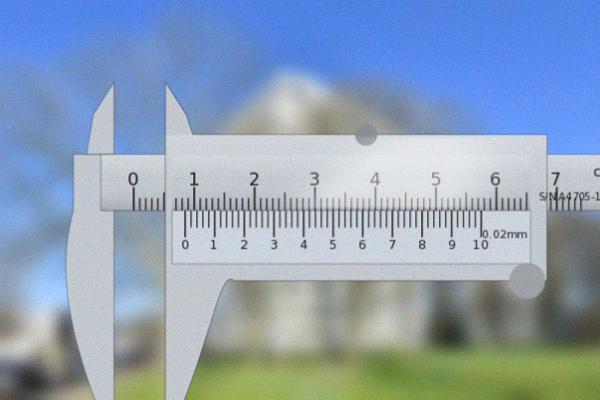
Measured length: 8.5 mm
